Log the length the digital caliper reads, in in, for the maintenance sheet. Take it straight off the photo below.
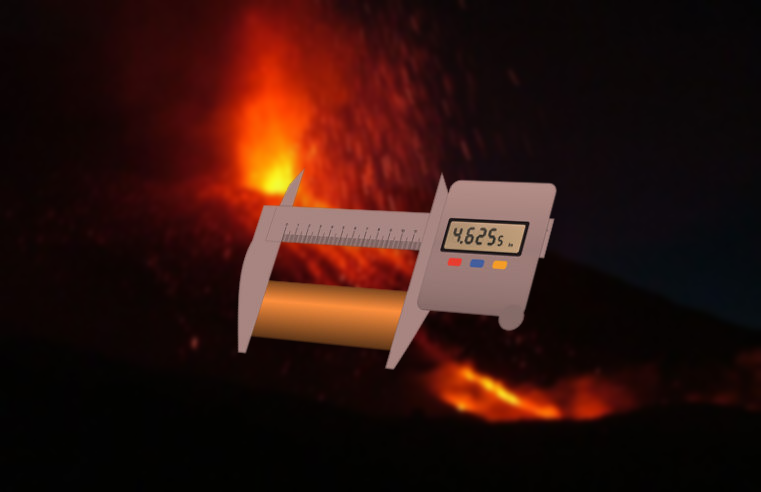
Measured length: 4.6255 in
